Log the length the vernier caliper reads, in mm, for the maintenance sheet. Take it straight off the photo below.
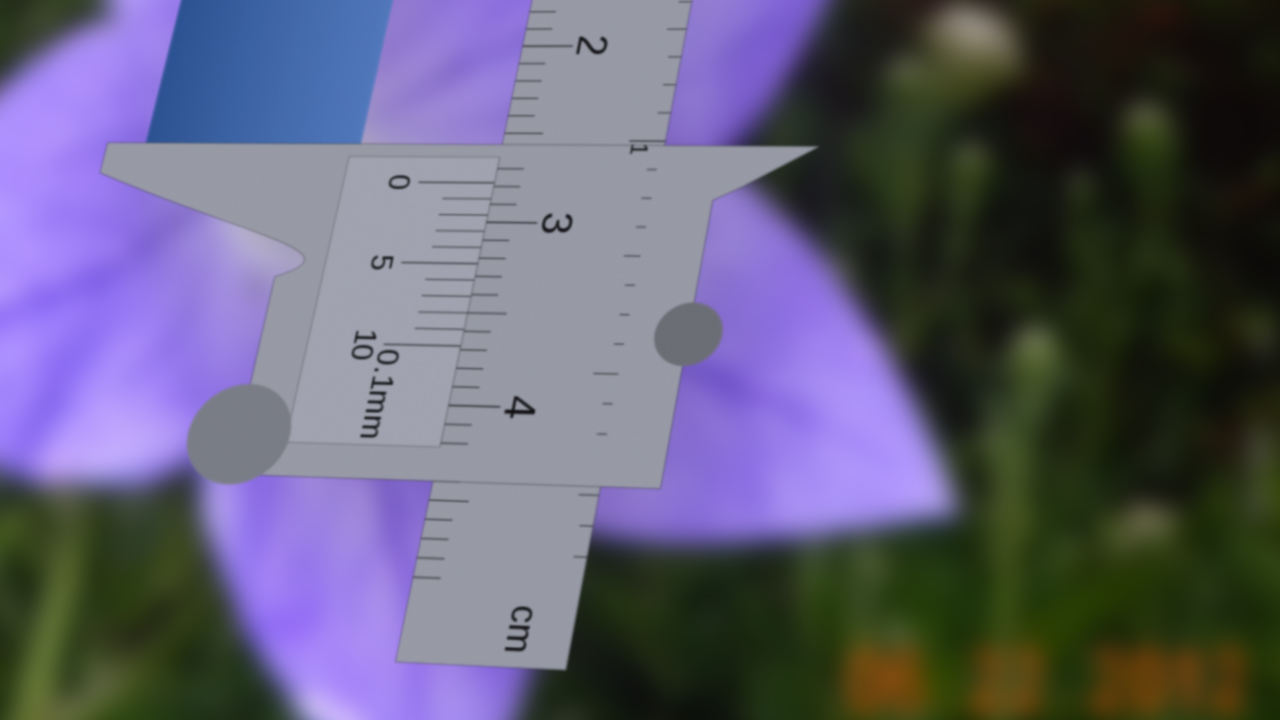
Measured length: 27.8 mm
